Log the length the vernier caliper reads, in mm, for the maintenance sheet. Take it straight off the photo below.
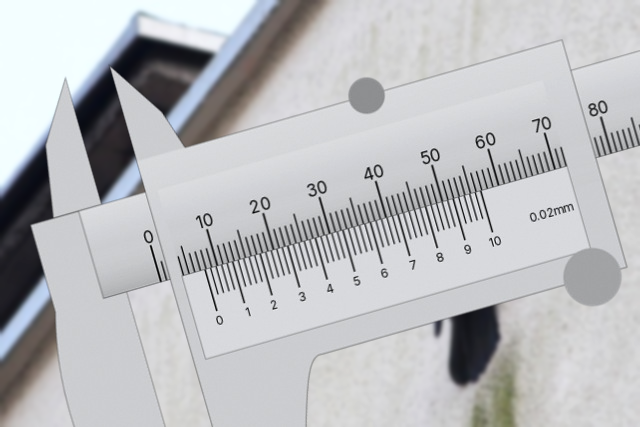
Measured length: 7.8 mm
